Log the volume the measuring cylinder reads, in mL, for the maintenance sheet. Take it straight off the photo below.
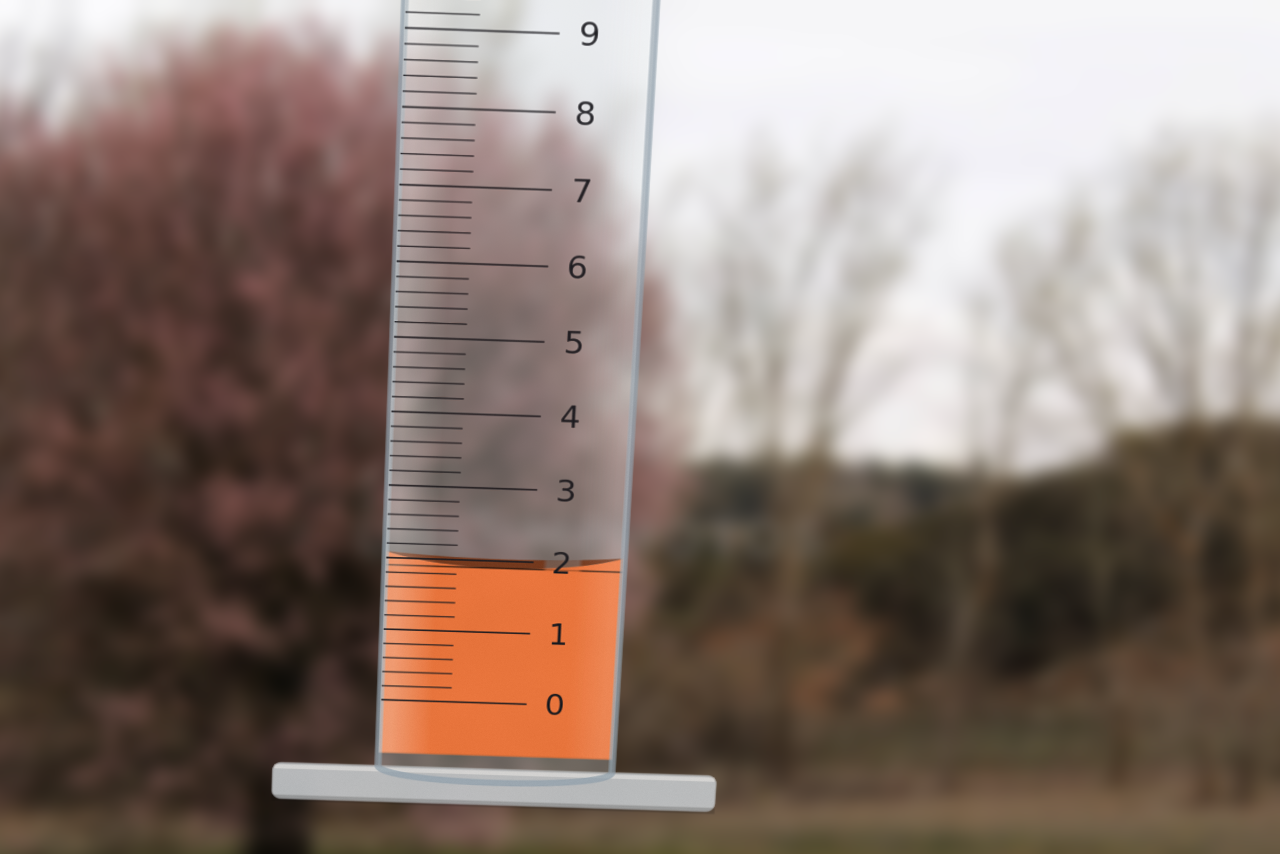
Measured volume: 1.9 mL
